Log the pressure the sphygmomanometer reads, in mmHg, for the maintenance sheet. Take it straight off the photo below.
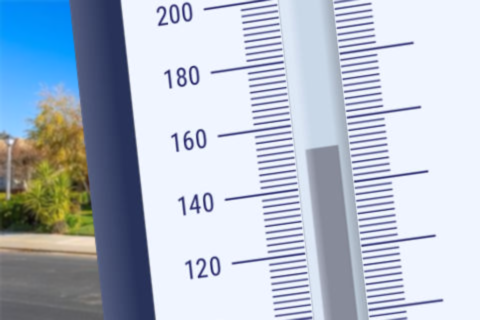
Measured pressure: 152 mmHg
